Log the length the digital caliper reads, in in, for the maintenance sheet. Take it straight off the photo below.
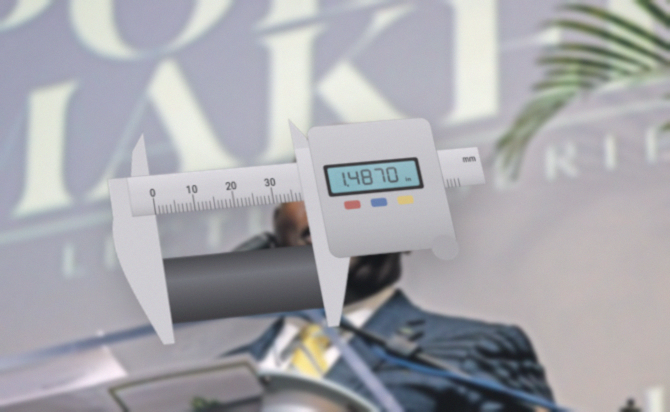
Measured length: 1.4870 in
